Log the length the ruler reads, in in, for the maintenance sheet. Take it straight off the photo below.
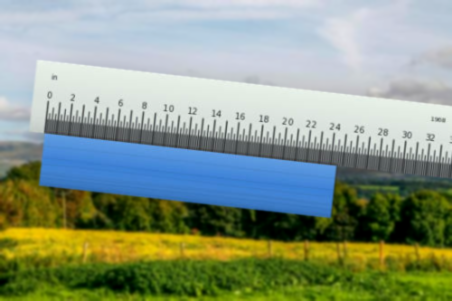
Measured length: 24.5 in
